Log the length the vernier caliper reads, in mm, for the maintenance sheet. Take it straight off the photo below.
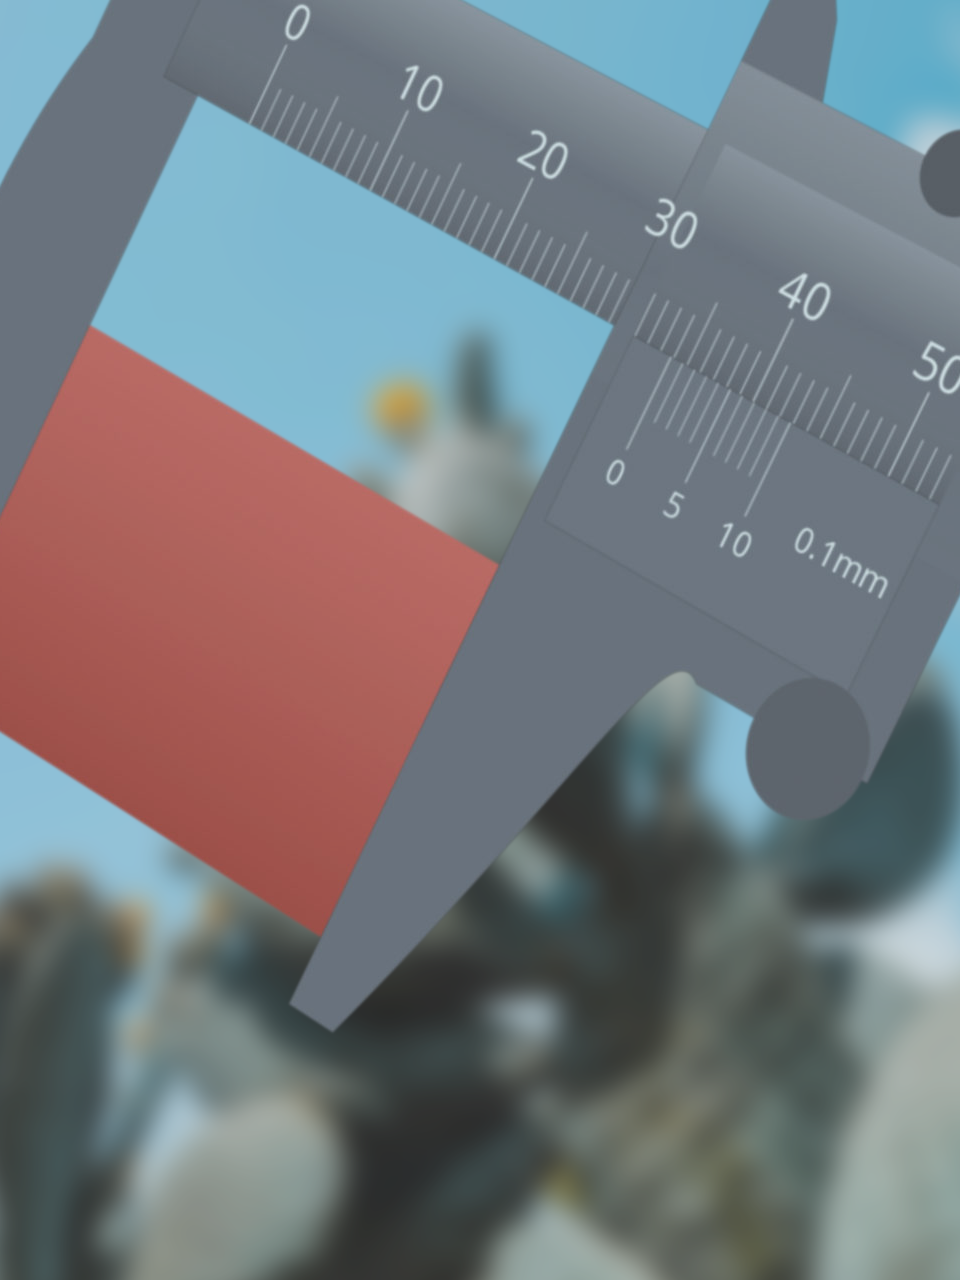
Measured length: 33.8 mm
